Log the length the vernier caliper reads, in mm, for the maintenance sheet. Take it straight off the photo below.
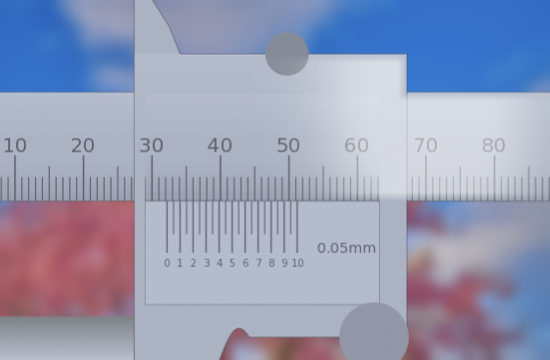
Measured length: 32.2 mm
